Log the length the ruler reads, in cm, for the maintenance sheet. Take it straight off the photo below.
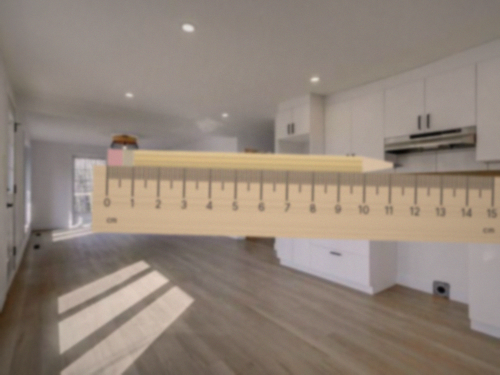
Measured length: 11.5 cm
